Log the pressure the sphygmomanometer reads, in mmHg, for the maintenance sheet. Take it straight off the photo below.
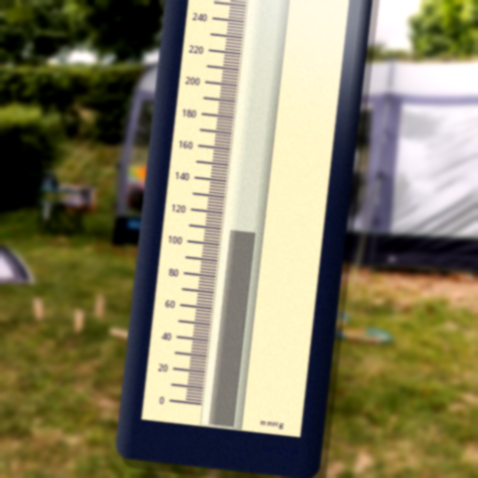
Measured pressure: 110 mmHg
